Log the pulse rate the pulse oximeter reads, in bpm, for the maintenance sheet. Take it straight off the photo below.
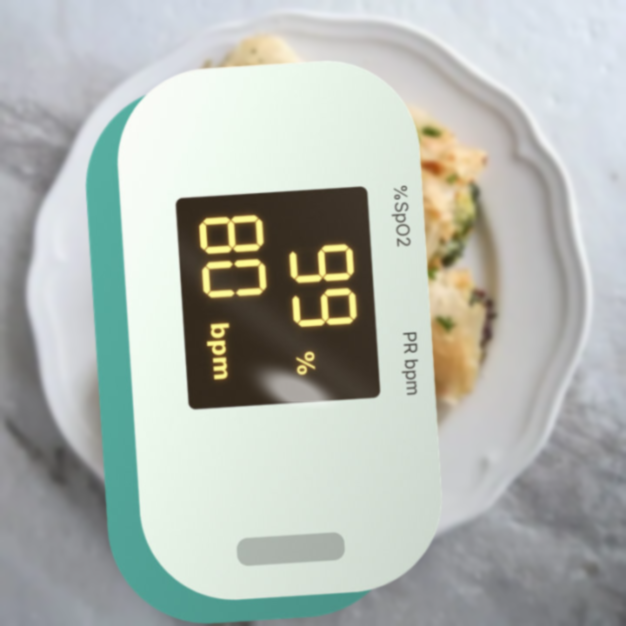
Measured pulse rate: 80 bpm
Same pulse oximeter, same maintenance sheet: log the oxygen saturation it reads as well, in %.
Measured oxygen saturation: 99 %
